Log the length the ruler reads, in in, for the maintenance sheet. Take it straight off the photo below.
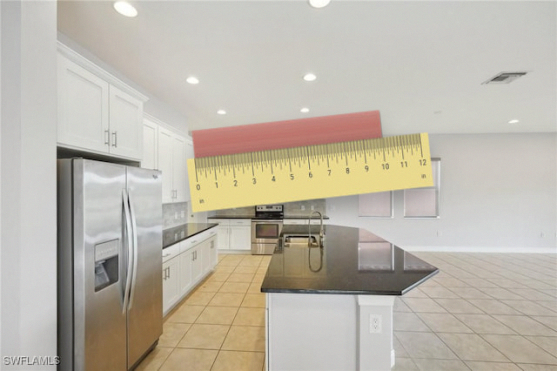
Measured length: 10 in
